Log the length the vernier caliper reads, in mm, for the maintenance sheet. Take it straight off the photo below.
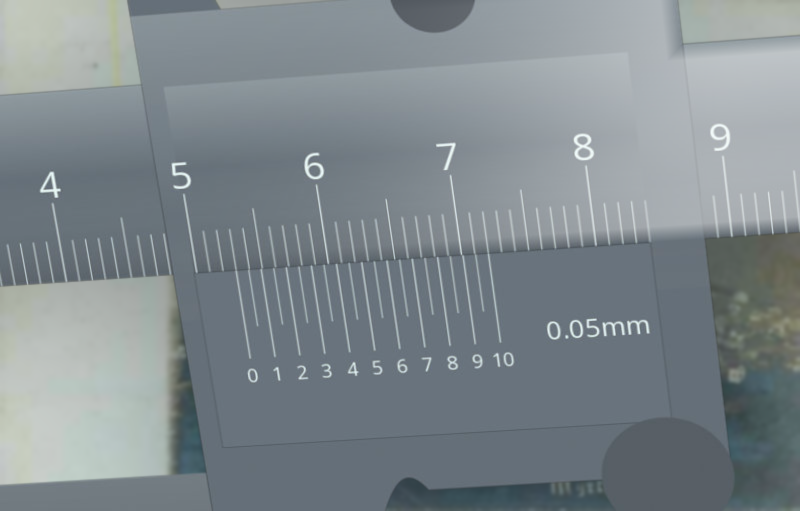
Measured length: 53.0 mm
